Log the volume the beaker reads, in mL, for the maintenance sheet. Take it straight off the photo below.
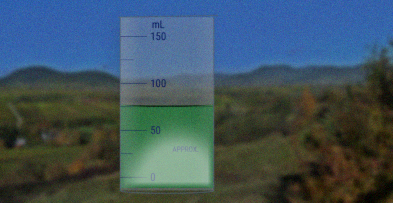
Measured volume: 75 mL
